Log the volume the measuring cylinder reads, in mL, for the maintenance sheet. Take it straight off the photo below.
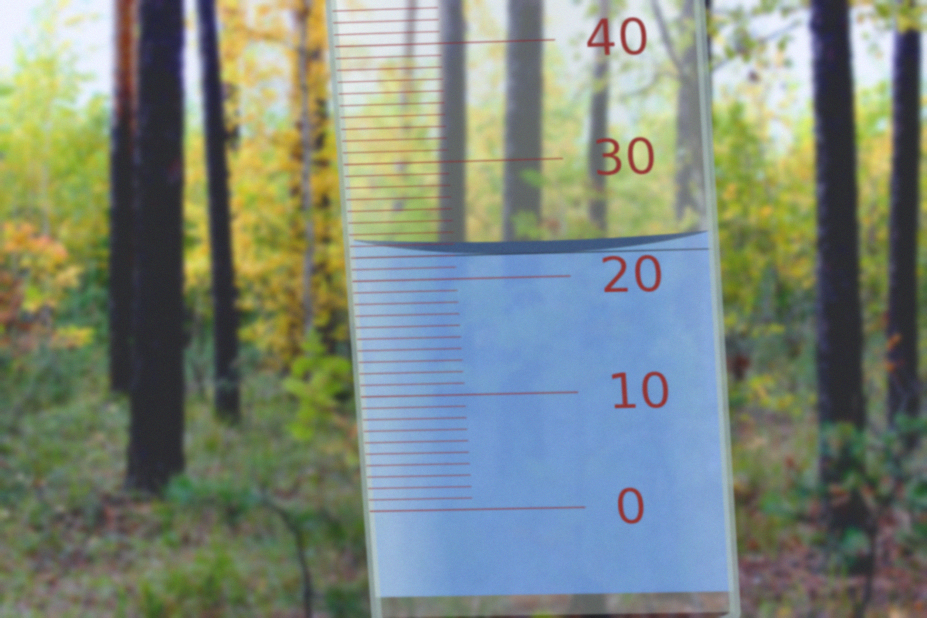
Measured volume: 22 mL
